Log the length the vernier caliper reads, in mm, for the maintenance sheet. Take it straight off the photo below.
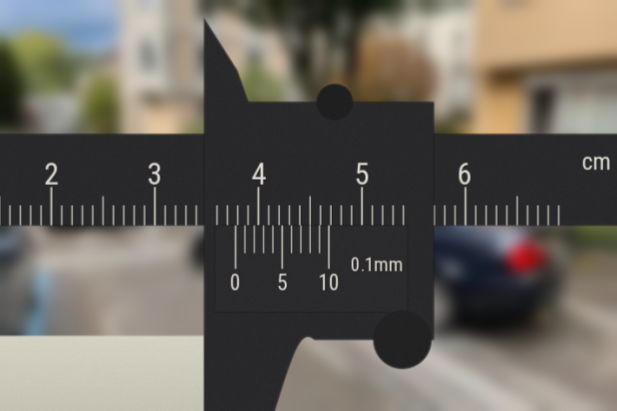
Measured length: 37.8 mm
